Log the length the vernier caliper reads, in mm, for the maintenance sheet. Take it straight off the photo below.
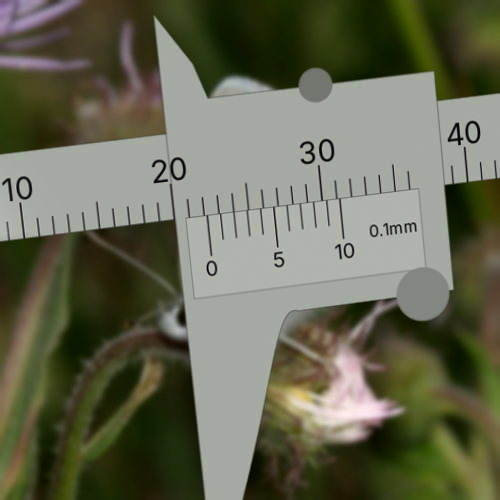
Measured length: 22.2 mm
